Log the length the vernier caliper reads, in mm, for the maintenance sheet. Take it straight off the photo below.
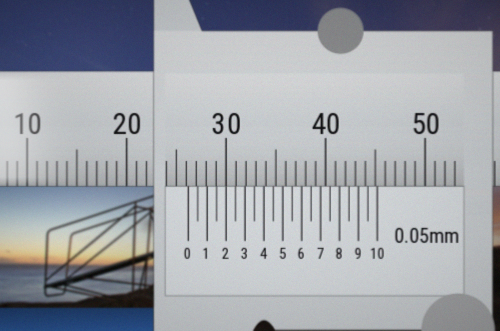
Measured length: 26.2 mm
